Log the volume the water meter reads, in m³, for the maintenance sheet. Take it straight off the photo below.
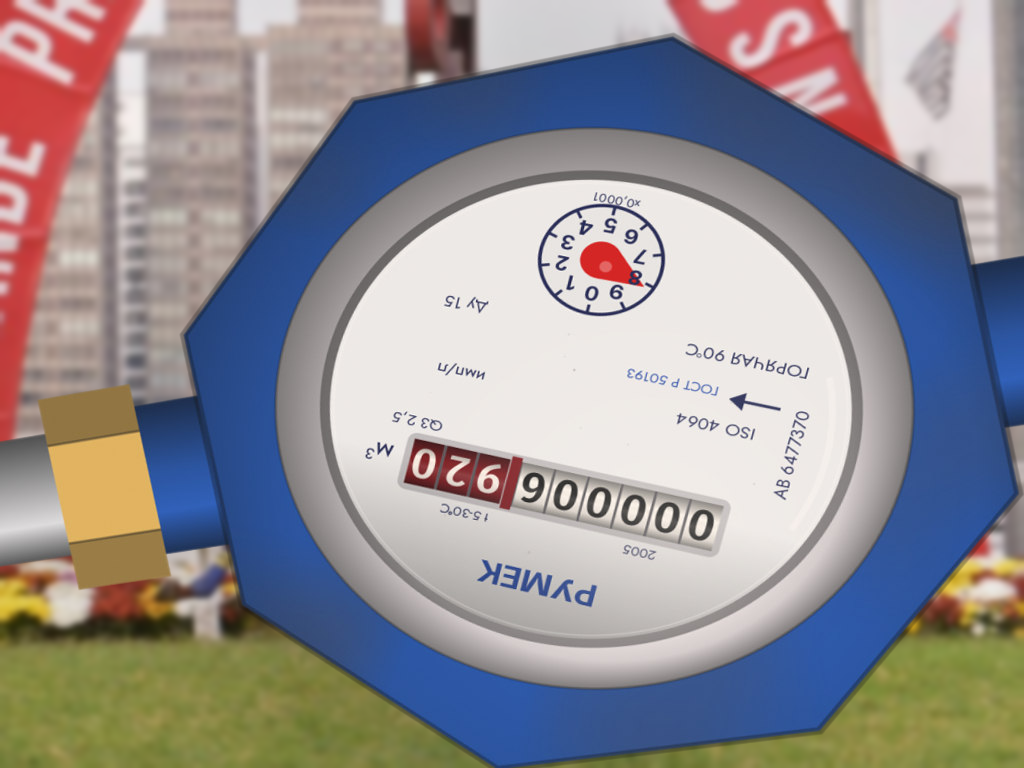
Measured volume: 6.9208 m³
